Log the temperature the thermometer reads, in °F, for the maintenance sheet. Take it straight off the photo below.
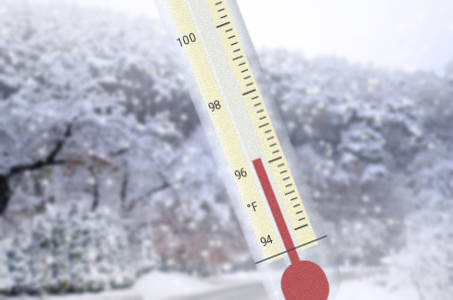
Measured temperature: 96.2 °F
